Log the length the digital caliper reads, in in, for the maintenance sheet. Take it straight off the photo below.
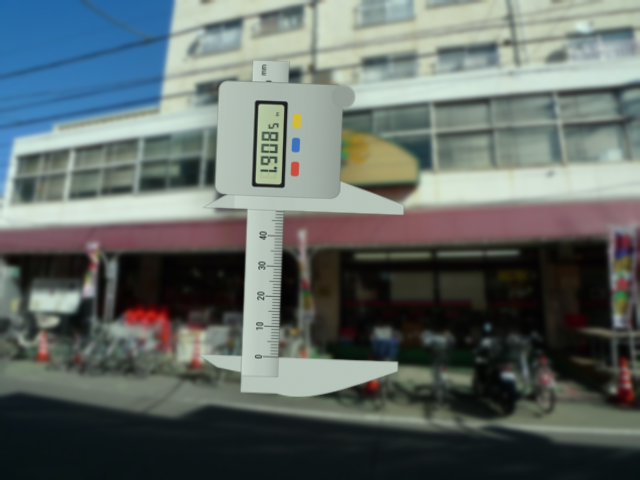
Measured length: 1.9085 in
